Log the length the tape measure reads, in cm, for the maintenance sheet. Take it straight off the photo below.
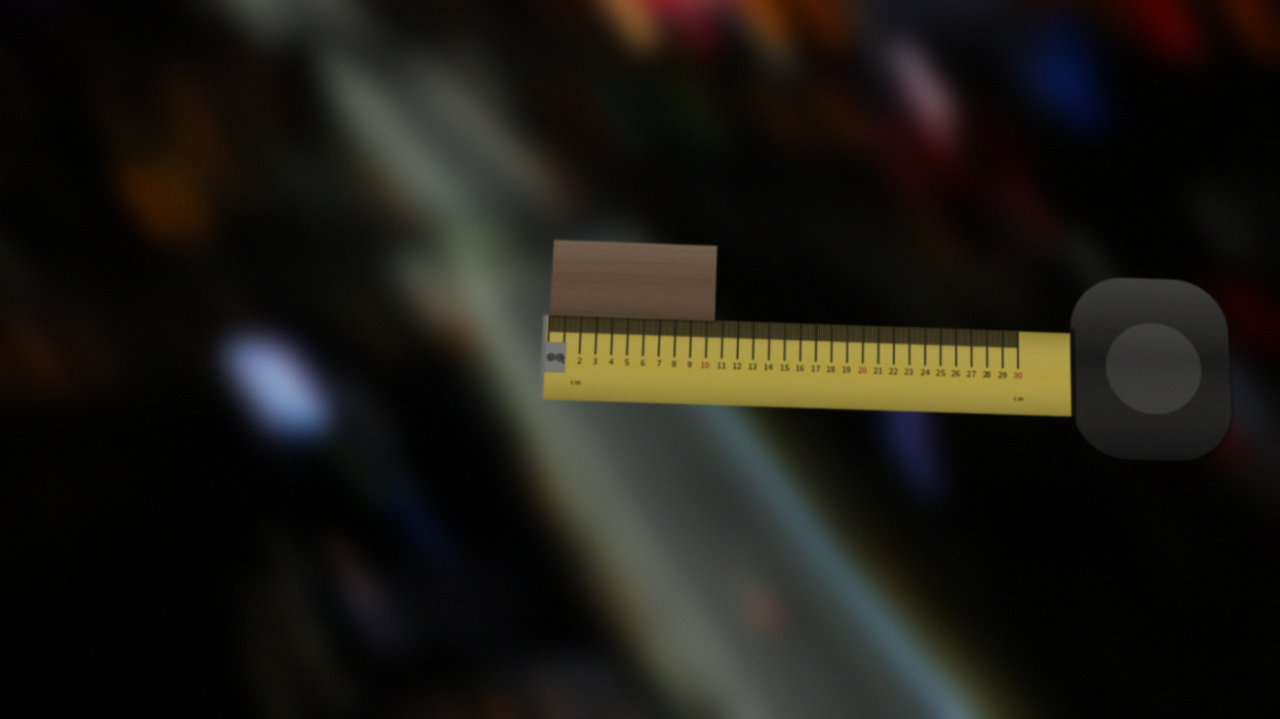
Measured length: 10.5 cm
